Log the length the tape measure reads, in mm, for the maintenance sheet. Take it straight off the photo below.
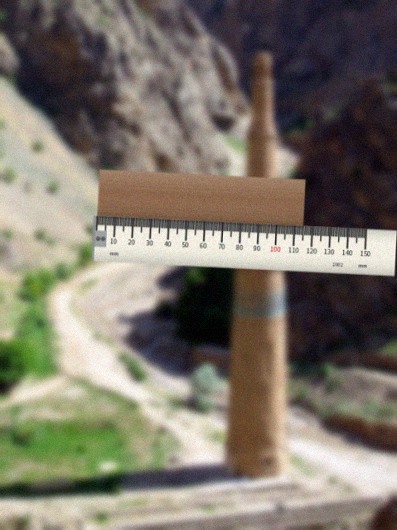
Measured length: 115 mm
